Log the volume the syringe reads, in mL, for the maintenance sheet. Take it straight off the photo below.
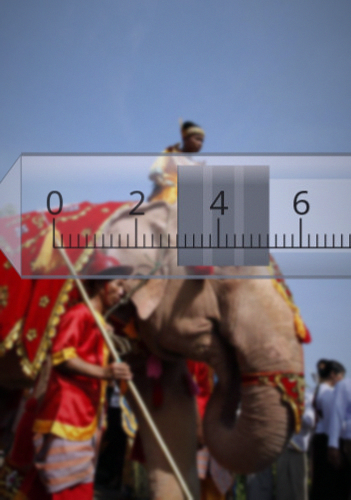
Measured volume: 3 mL
